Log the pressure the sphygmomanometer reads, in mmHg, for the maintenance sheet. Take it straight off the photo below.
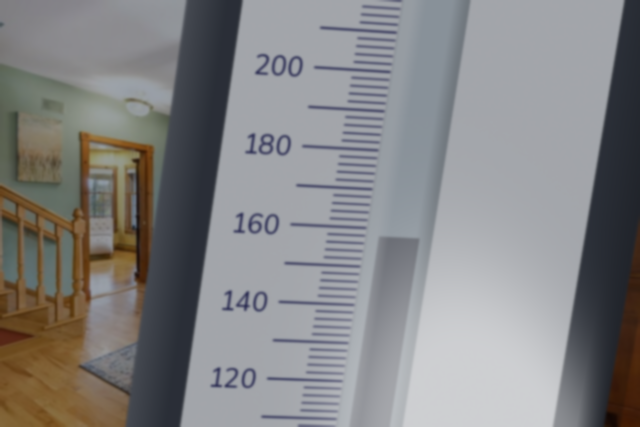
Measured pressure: 158 mmHg
